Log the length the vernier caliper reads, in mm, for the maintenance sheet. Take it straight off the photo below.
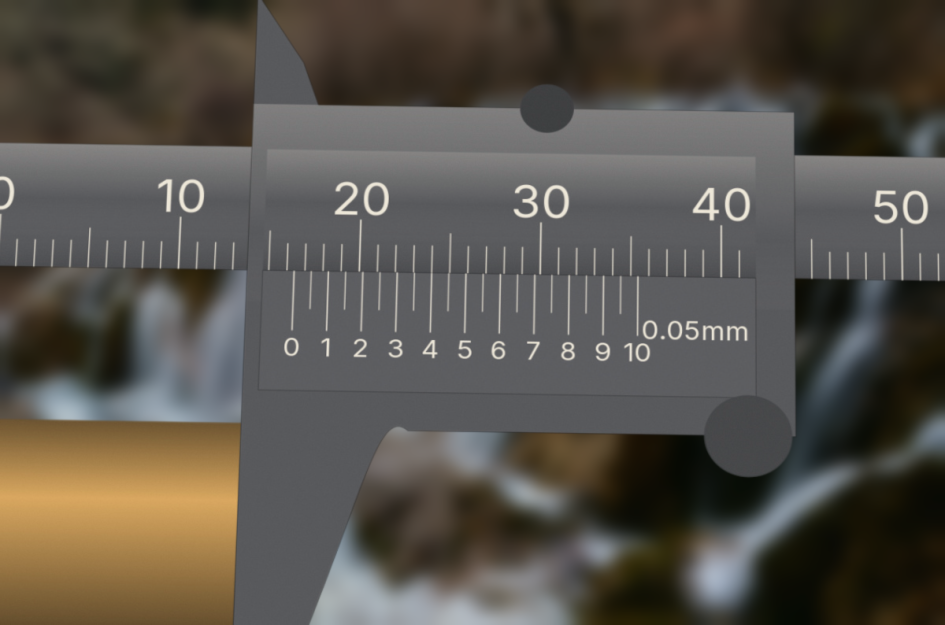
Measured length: 16.4 mm
